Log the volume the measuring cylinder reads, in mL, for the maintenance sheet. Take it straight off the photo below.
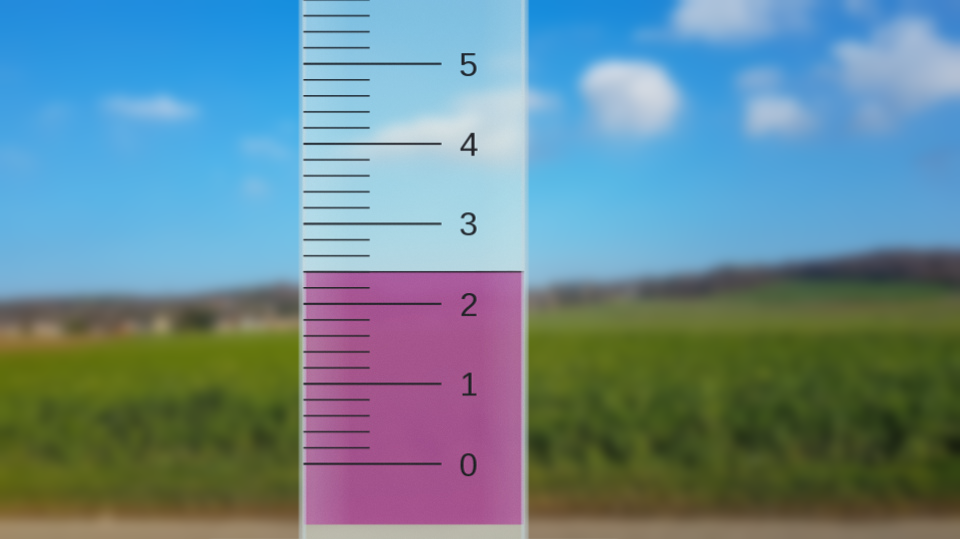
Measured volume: 2.4 mL
